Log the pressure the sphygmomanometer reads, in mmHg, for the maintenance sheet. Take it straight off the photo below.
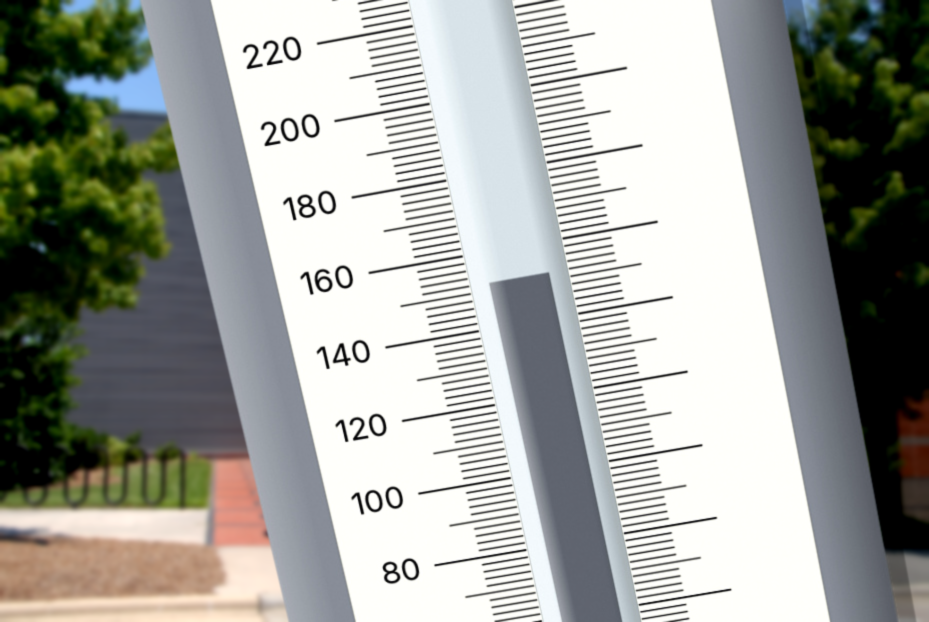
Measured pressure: 152 mmHg
